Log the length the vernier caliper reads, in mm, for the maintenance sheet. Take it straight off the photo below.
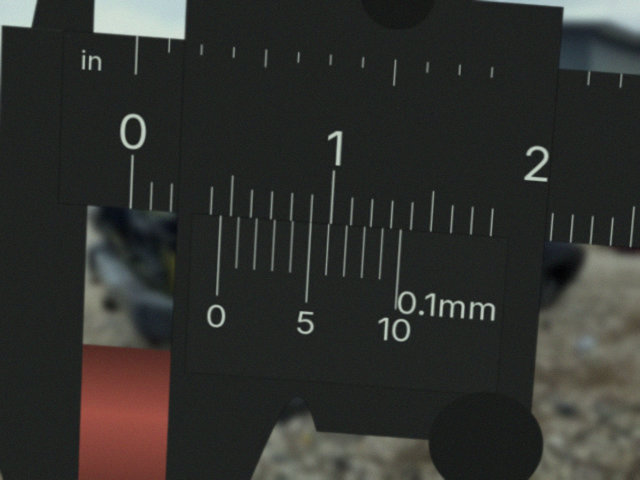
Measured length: 4.5 mm
